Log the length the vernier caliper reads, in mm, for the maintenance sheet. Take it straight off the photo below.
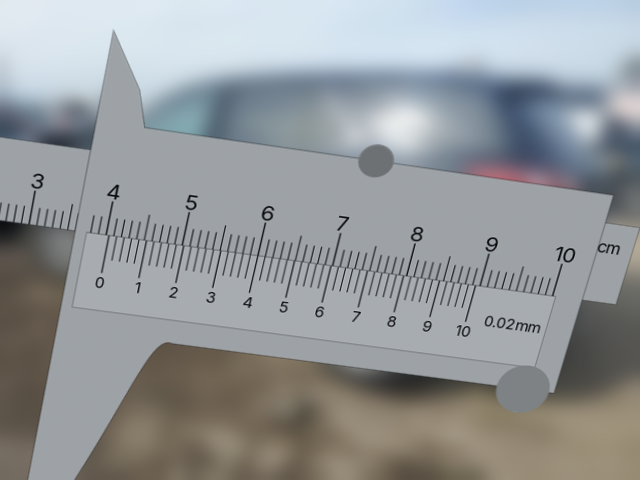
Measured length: 40.4 mm
